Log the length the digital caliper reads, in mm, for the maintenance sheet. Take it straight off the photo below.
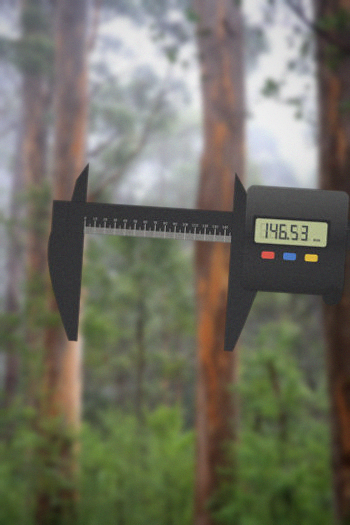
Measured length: 146.53 mm
